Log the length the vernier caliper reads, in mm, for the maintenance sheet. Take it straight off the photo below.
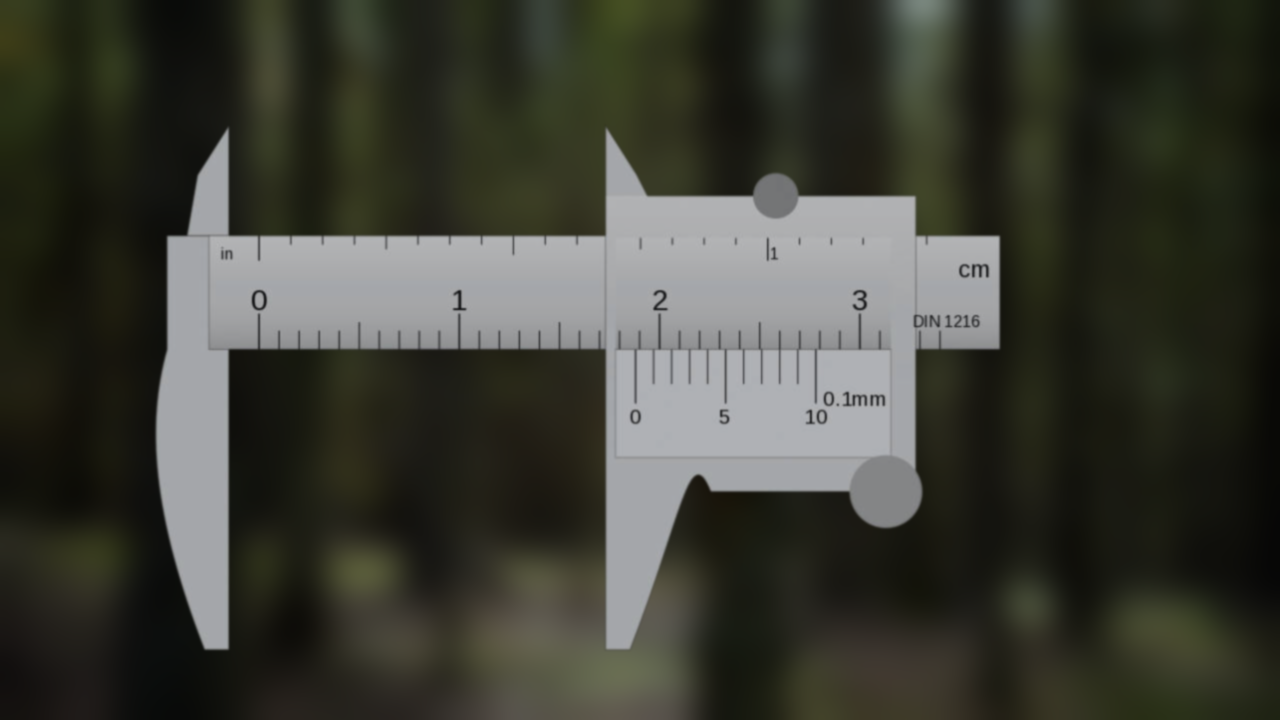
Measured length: 18.8 mm
